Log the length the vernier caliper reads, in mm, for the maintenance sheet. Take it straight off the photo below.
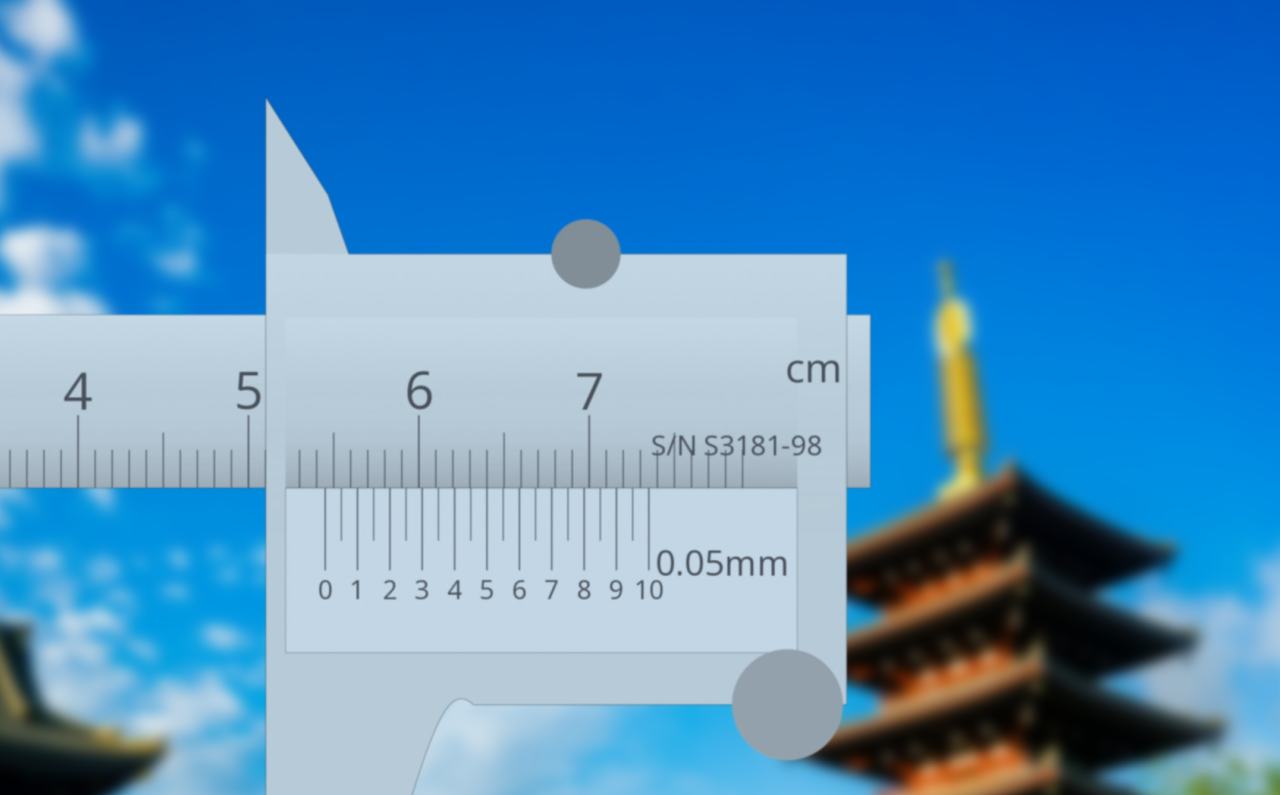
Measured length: 54.5 mm
